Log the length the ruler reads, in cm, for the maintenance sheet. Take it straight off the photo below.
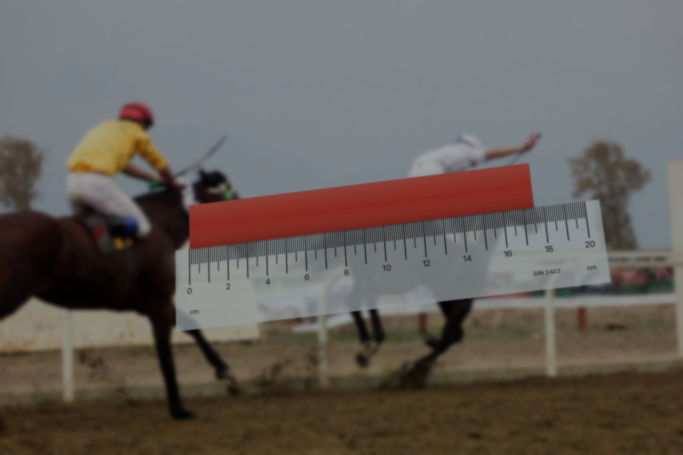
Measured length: 17.5 cm
